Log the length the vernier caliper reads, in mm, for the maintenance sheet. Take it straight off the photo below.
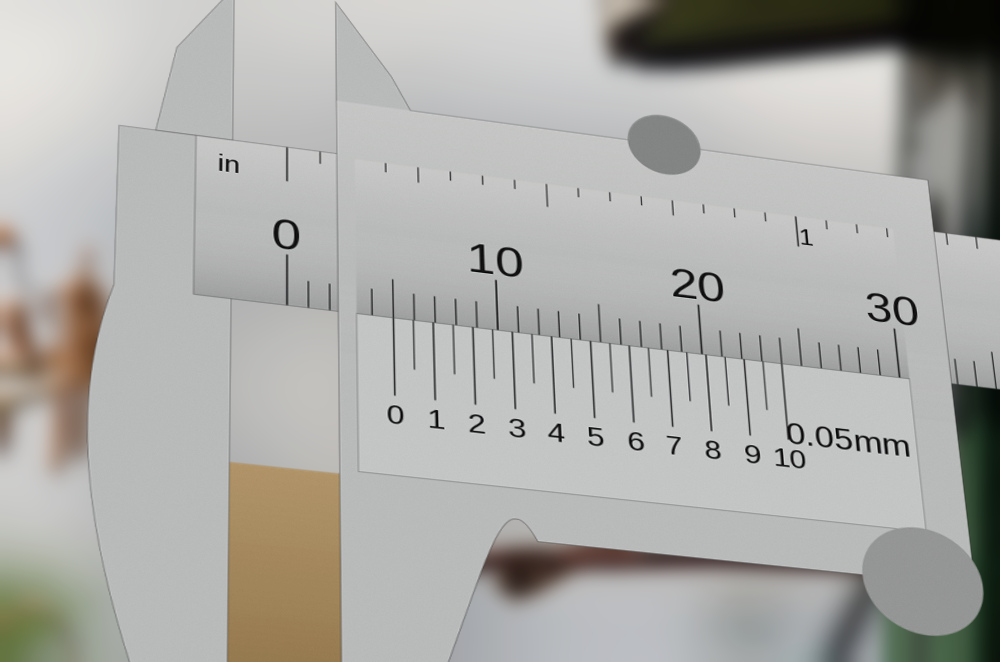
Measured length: 5.0 mm
